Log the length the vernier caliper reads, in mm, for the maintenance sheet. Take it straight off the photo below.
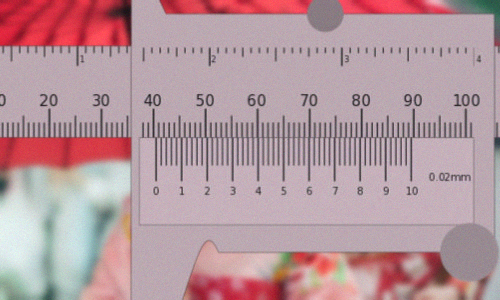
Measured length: 40.5 mm
